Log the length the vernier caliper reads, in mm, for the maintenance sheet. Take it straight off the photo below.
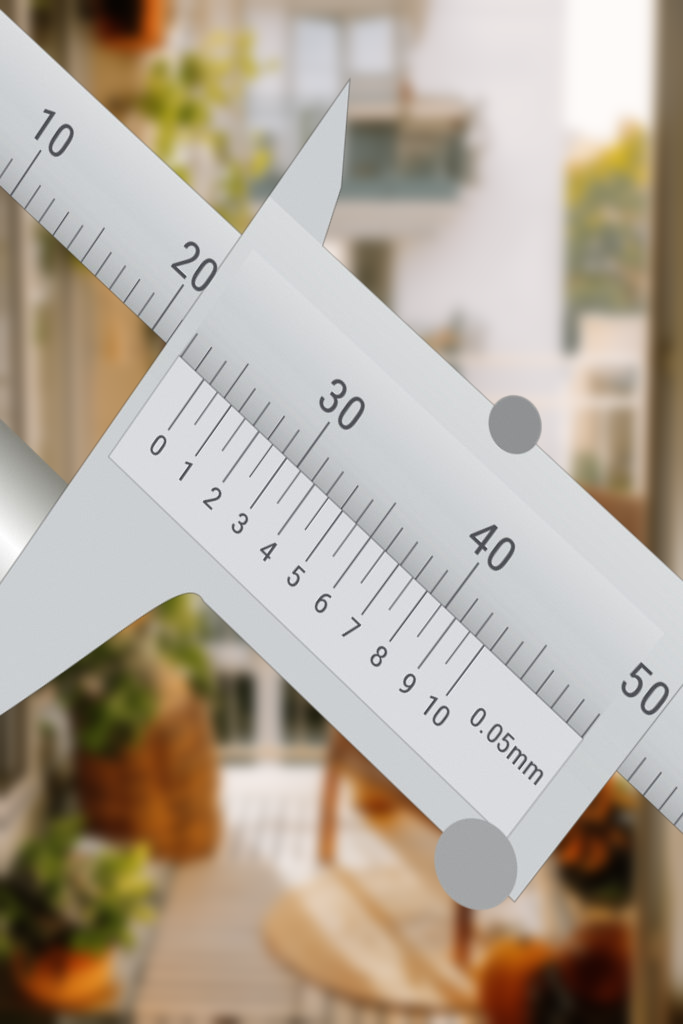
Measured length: 23.6 mm
